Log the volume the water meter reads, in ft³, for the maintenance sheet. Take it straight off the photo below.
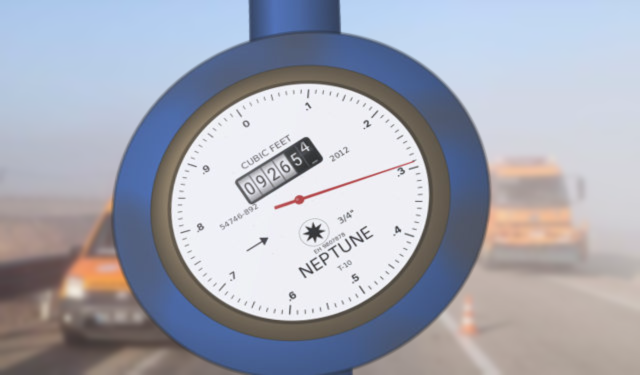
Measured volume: 92654.29 ft³
